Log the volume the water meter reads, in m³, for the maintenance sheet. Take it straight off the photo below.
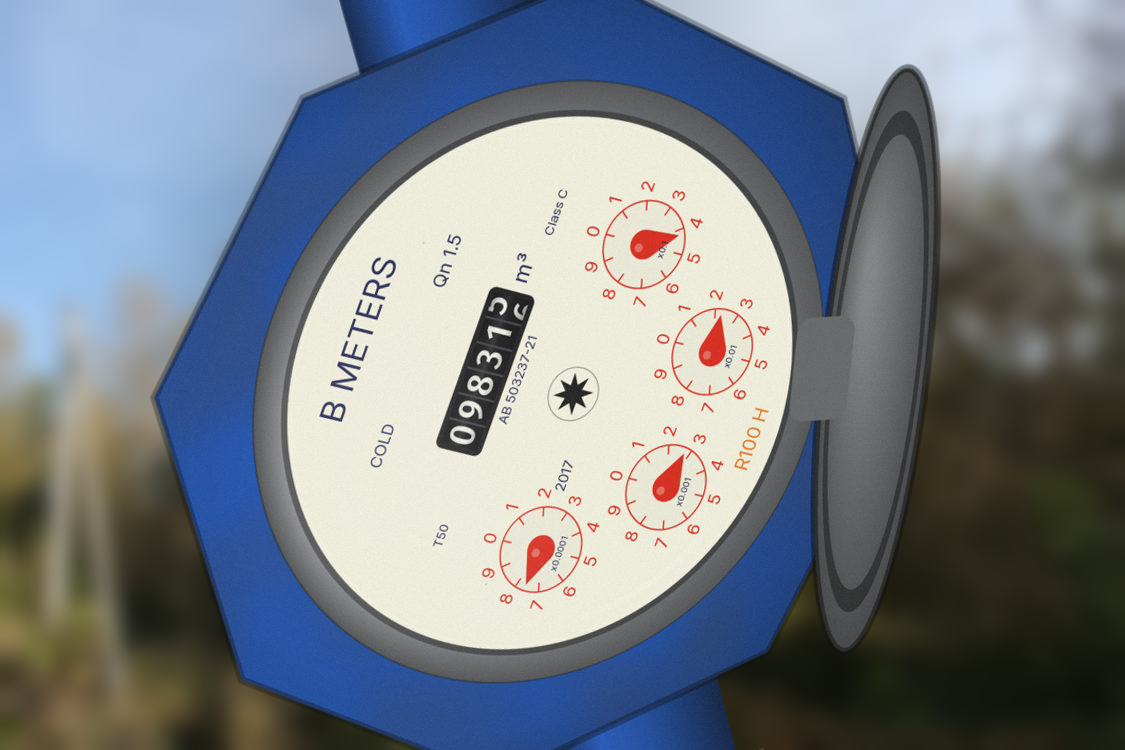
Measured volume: 98315.4227 m³
